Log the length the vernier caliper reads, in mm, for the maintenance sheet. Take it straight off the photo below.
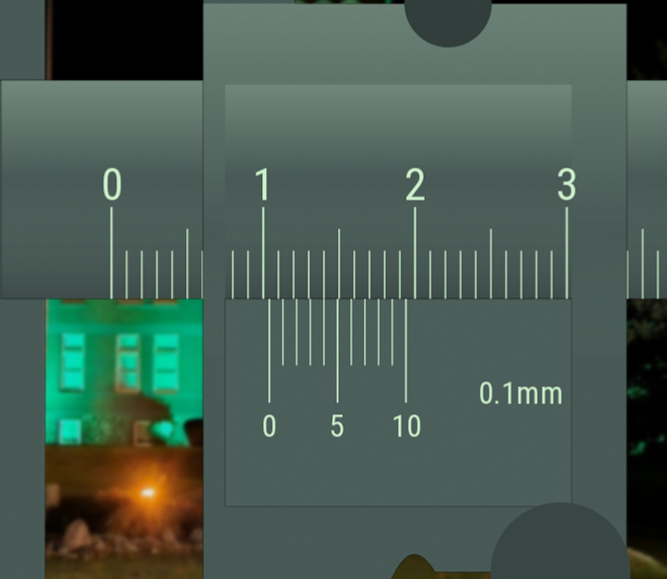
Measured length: 10.4 mm
